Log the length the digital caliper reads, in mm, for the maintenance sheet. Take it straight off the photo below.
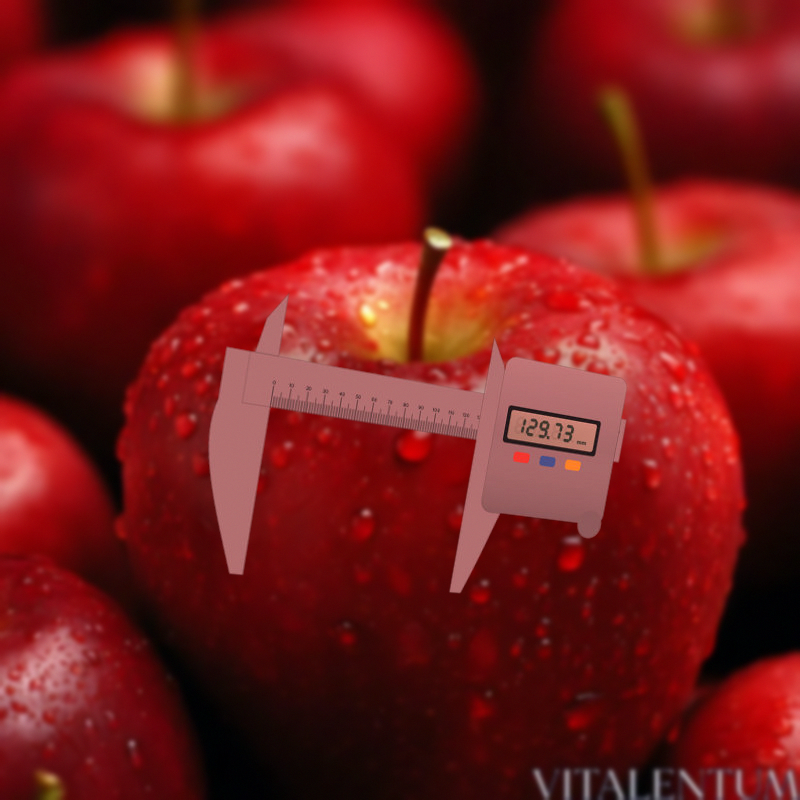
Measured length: 129.73 mm
